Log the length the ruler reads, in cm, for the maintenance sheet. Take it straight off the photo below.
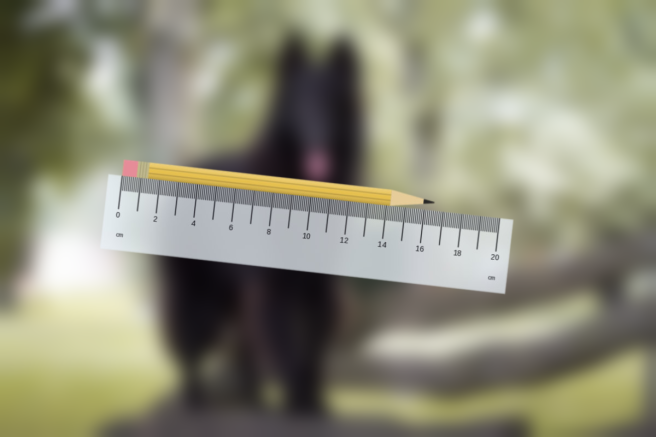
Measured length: 16.5 cm
